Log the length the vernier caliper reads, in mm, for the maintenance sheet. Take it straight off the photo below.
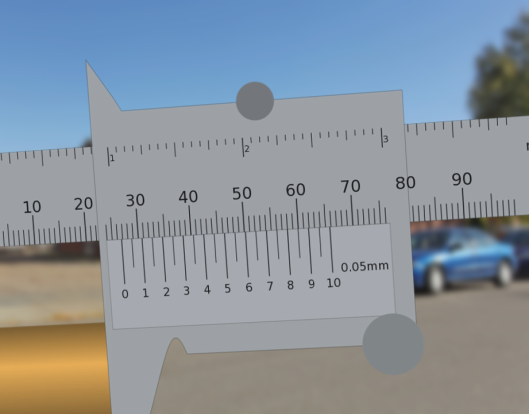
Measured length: 26.8 mm
